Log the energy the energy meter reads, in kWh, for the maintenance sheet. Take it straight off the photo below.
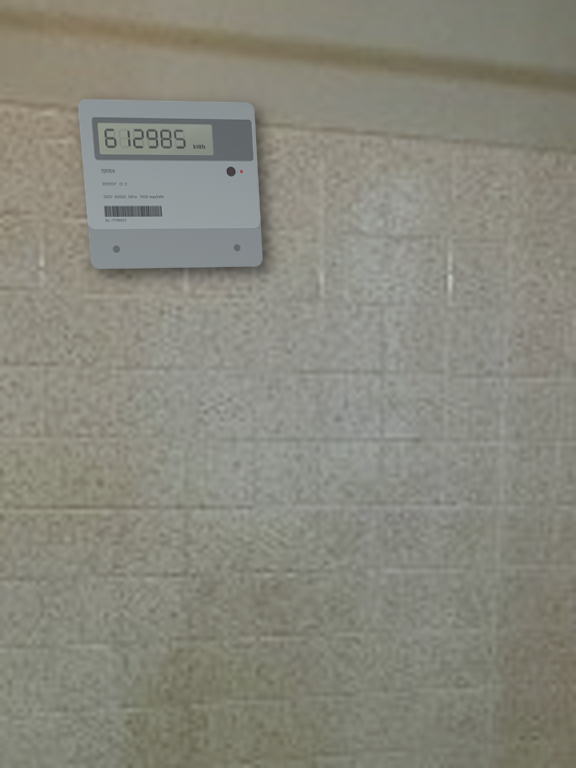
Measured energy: 612985 kWh
